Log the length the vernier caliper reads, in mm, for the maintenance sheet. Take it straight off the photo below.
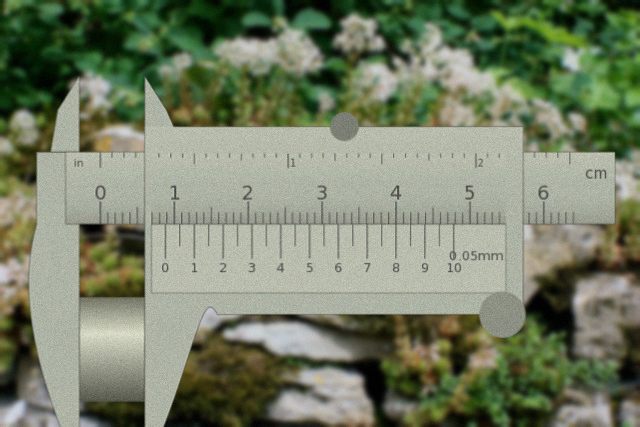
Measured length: 8.8 mm
